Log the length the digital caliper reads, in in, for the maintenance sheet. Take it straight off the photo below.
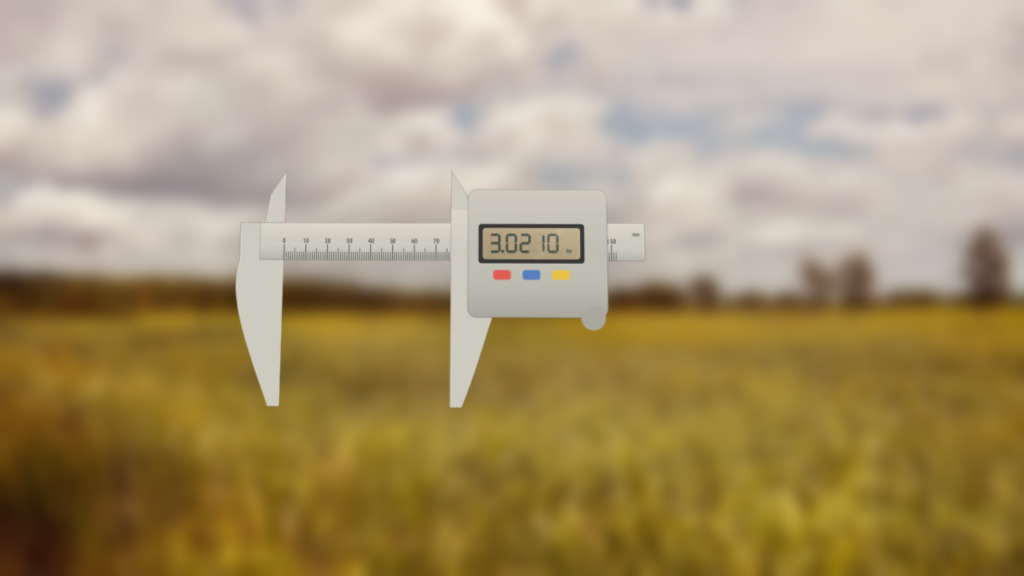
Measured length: 3.0210 in
